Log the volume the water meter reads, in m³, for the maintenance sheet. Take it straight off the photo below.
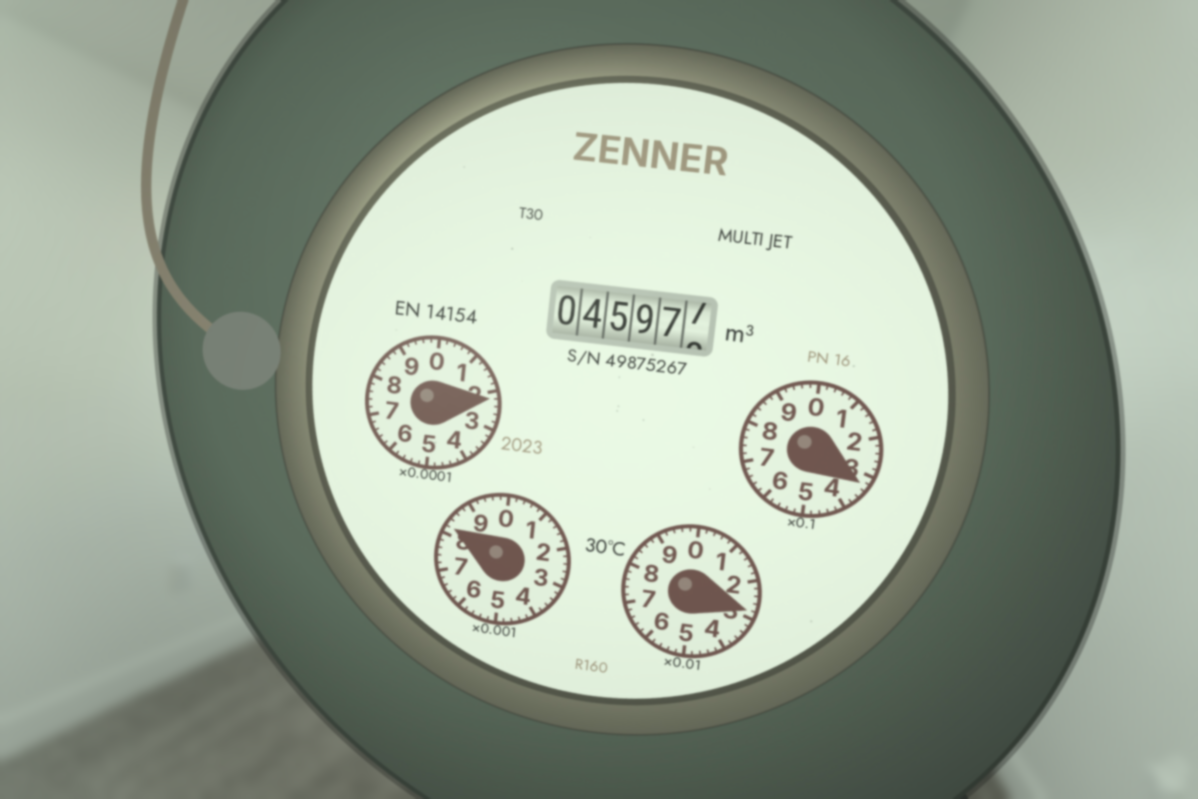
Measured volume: 45977.3282 m³
